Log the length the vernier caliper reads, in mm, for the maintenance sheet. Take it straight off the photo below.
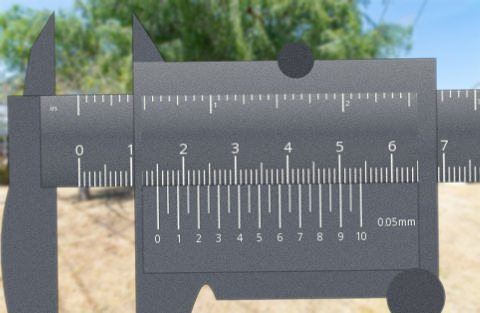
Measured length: 15.0 mm
